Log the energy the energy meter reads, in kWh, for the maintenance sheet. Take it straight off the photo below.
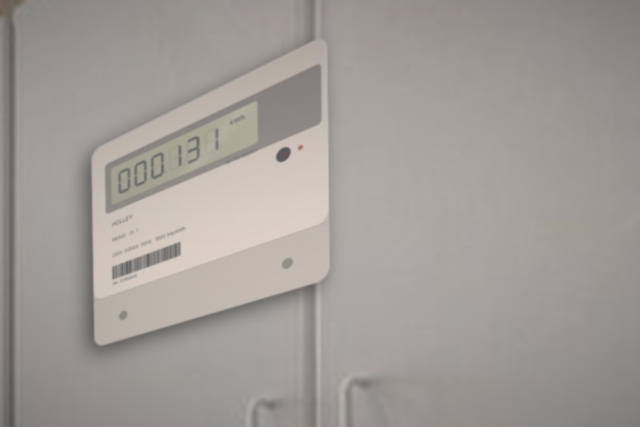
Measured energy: 131 kWh
